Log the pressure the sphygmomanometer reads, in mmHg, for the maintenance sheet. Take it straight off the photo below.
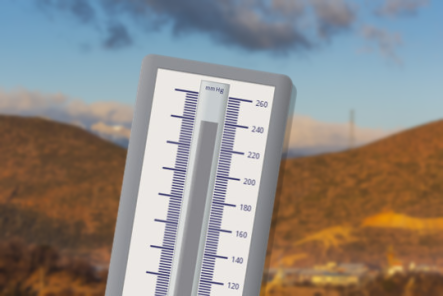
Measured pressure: 240 mmHg
